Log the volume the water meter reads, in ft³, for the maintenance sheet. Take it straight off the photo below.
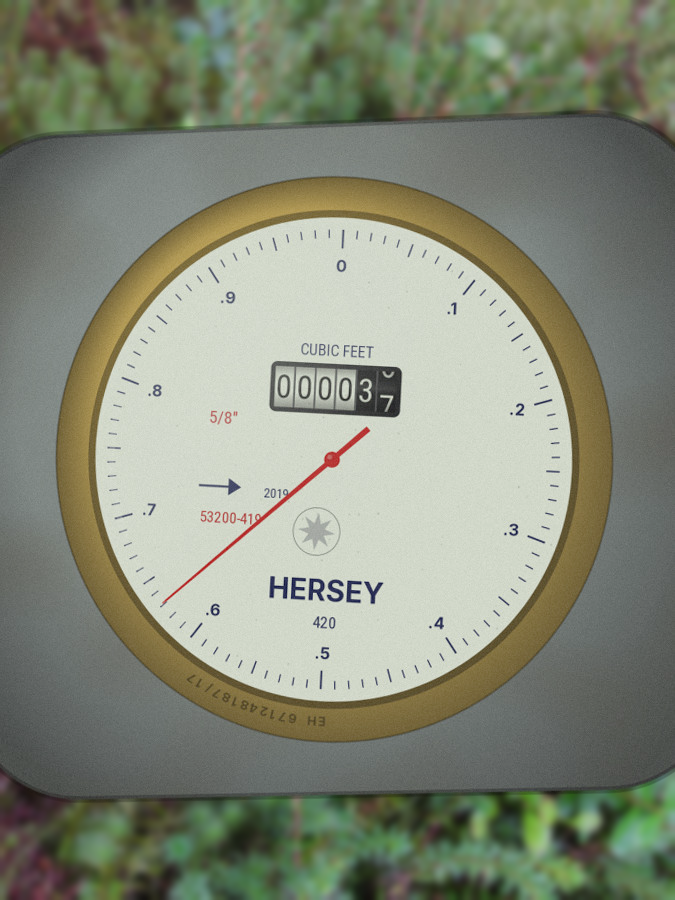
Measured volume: 36.63 ft³
